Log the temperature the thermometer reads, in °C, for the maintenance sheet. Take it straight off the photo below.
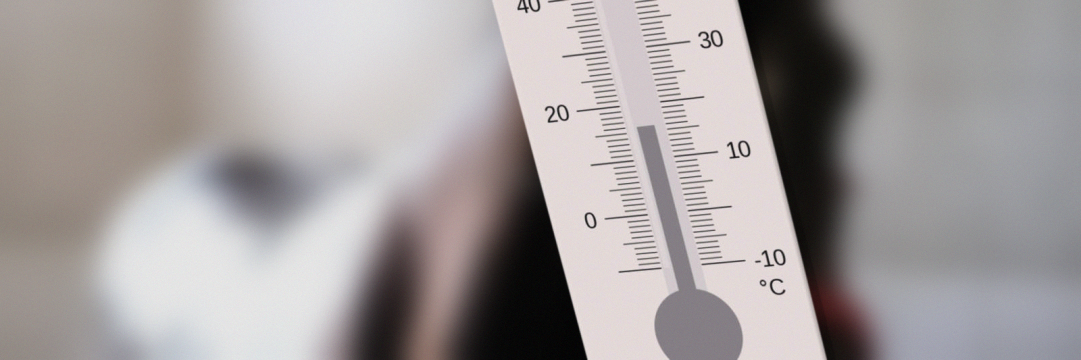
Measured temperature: 16 °C
